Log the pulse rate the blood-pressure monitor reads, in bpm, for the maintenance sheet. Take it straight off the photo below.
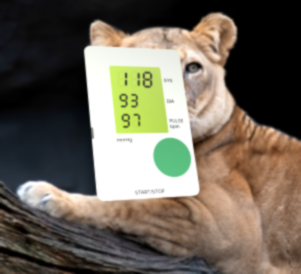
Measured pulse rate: 97 bpm
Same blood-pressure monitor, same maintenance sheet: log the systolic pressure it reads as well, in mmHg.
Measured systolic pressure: 118 mmHg
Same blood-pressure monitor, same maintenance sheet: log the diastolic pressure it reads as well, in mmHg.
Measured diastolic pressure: 93 mmHg
